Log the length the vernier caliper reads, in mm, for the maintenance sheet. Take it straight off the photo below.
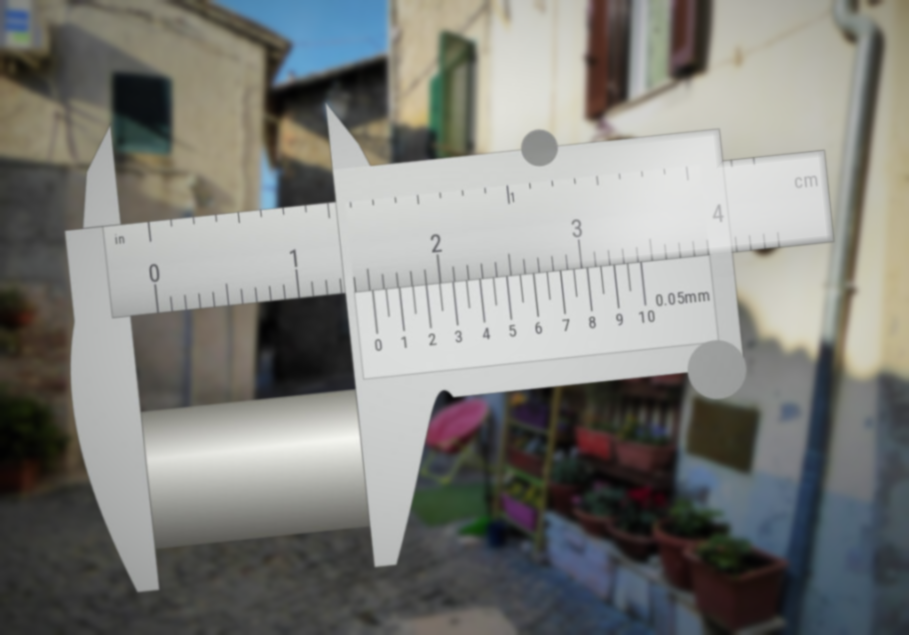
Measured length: 15.2 mm
